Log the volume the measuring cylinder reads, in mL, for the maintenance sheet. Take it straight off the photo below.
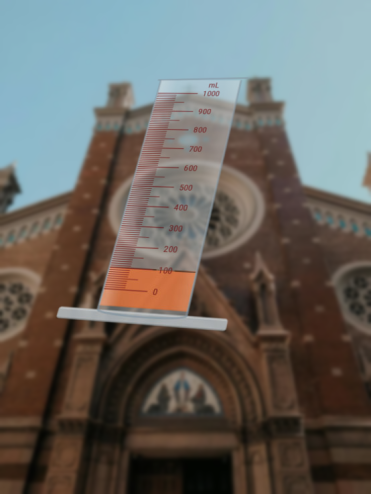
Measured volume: 100 mL
